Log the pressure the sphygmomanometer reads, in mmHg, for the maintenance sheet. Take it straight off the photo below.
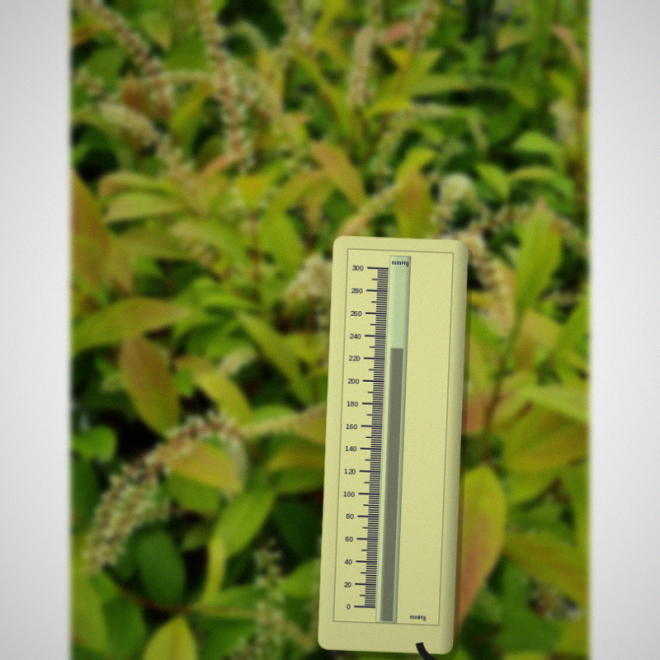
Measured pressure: 230 mmHg
